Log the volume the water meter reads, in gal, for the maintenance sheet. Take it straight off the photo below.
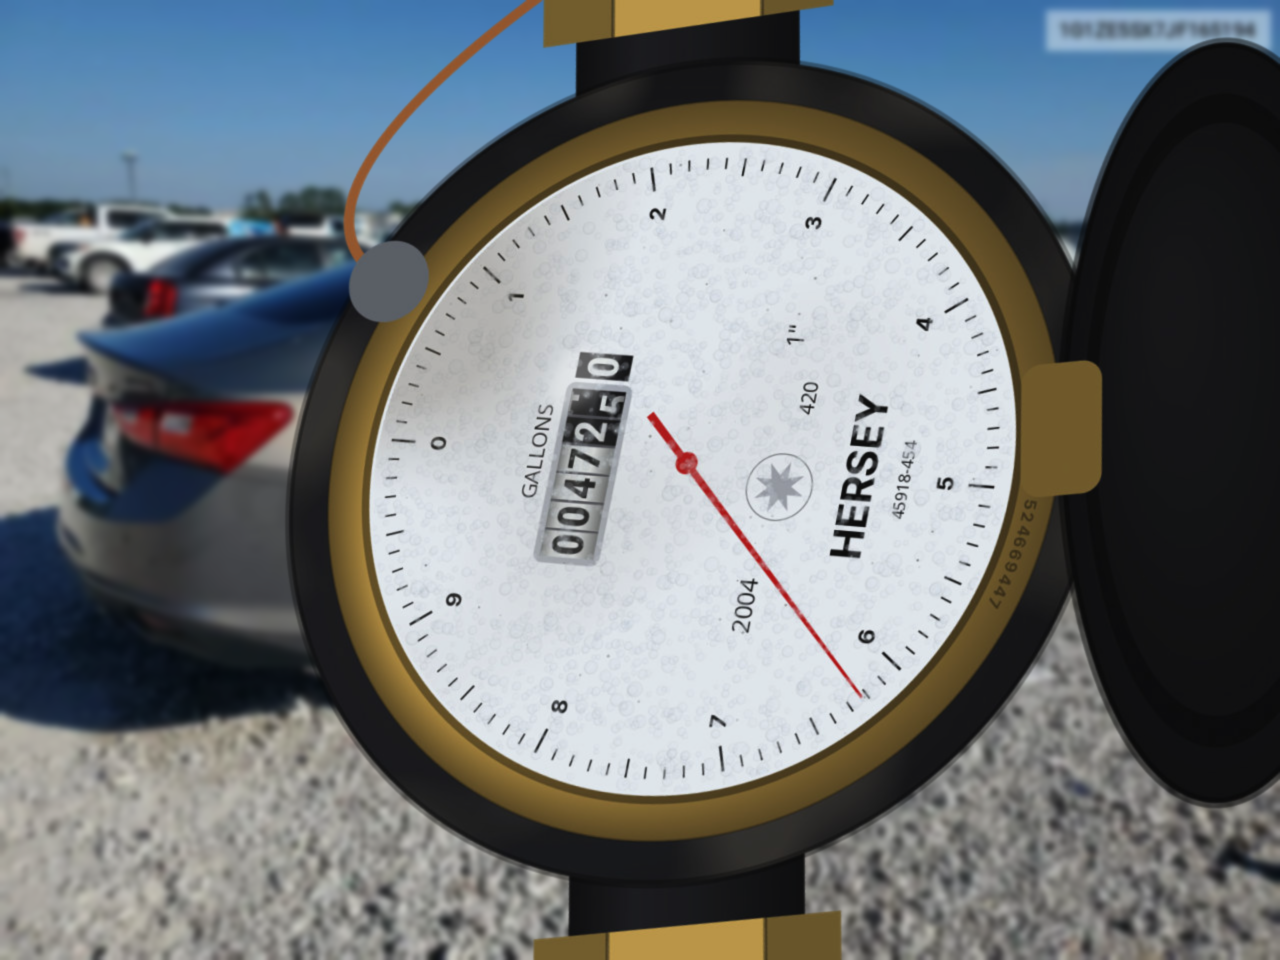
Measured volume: 47246.2 gal
